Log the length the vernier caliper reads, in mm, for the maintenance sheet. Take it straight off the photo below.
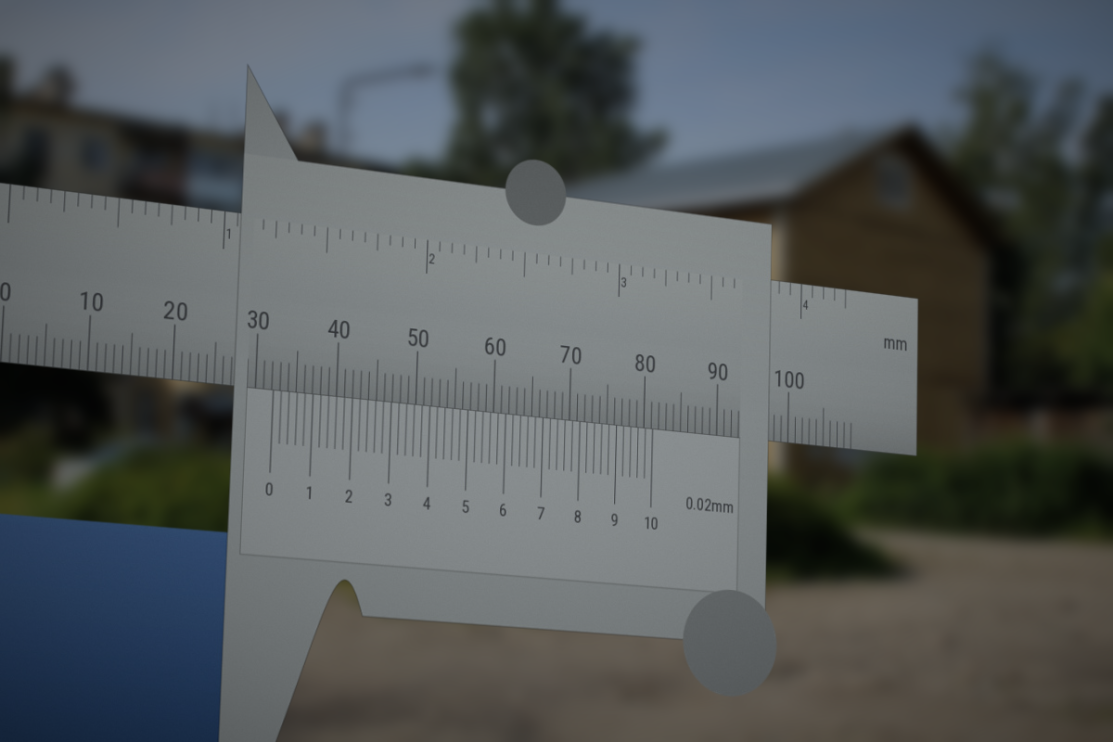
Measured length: 32.2 mm
